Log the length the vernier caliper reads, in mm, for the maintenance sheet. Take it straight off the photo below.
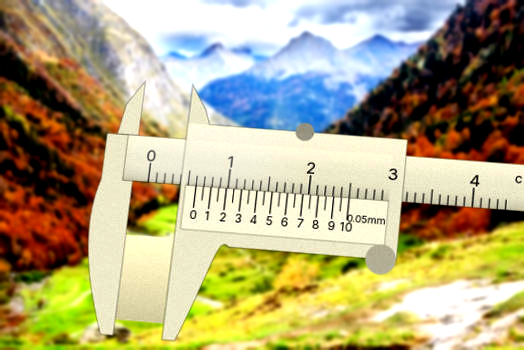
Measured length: 6.0 mm
